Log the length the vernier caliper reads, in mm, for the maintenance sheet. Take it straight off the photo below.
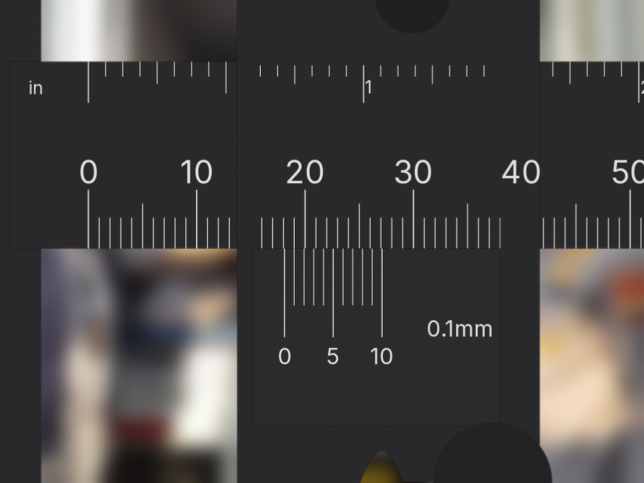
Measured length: 18.1 mm
